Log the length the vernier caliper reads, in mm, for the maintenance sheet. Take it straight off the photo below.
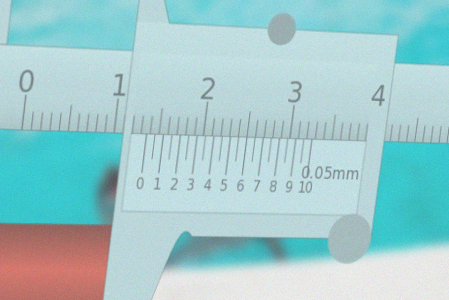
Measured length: 13.6 mm
